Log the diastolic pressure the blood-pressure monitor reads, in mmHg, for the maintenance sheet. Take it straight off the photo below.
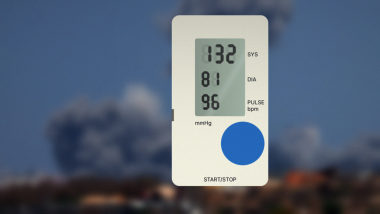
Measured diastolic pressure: 81 mmHg
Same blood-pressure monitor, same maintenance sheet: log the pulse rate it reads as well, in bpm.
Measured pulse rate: 96 bpm
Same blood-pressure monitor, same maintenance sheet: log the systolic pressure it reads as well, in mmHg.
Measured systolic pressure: 132 mmHg
